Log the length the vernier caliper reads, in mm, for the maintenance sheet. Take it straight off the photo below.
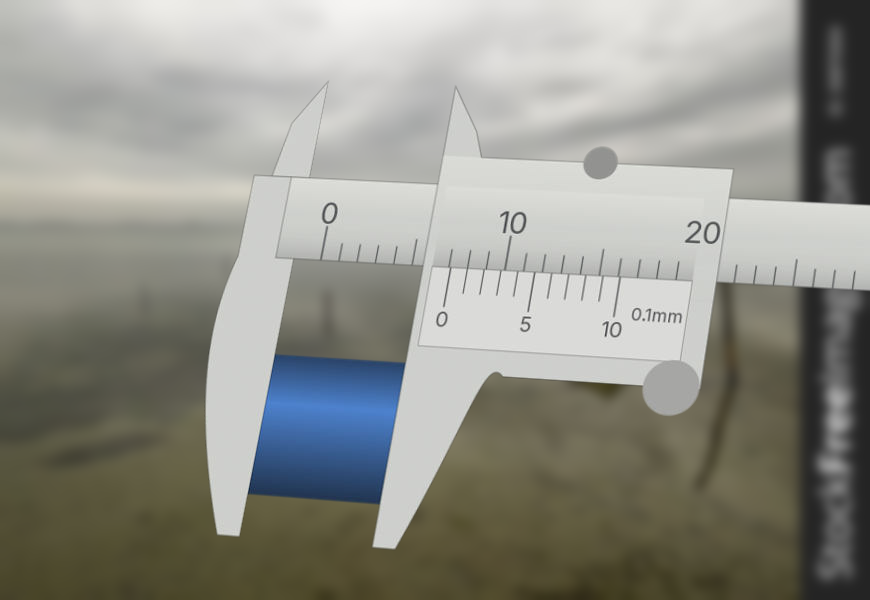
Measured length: 7.1 mm
